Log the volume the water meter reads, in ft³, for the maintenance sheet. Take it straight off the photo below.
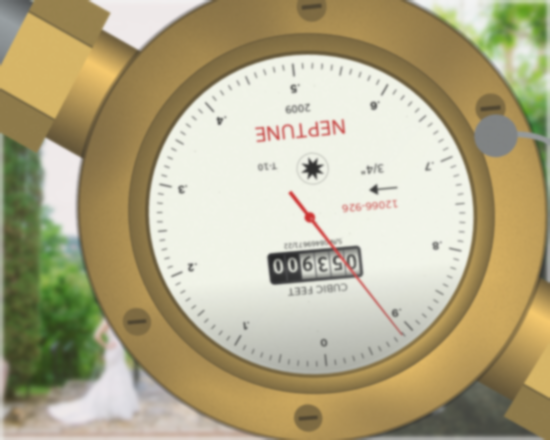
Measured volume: 53899.91 ft³
